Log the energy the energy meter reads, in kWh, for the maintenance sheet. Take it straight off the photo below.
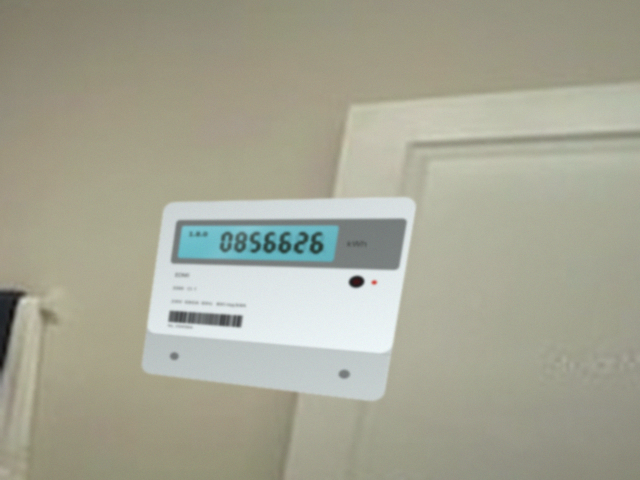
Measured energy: 856626 kWh
